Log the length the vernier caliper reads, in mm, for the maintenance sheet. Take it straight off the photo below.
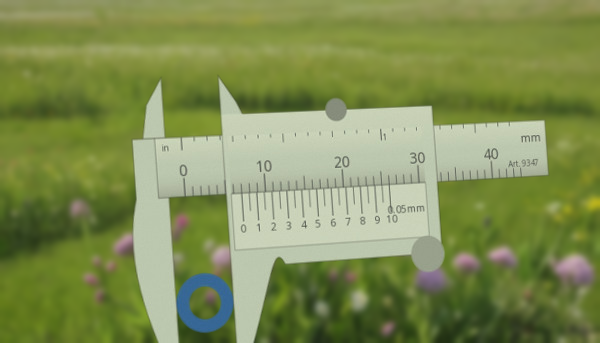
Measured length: 7.0 mm
